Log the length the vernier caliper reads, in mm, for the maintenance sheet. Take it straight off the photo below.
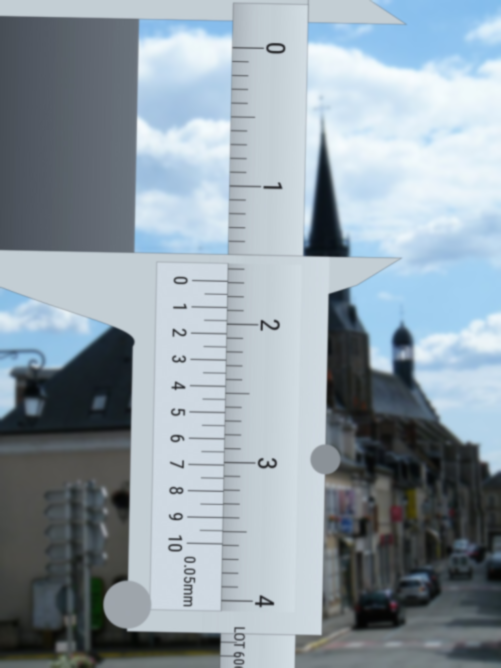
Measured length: 16.9 mm
